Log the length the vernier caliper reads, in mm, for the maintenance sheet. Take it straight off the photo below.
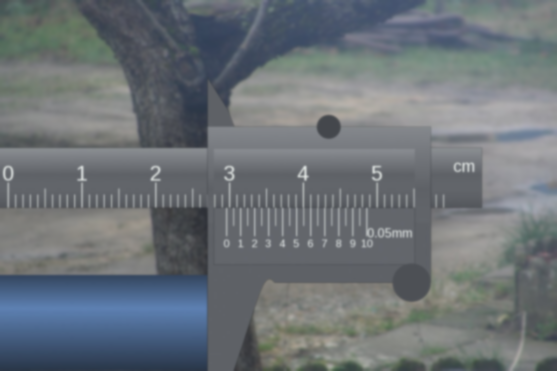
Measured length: 29.6 mm
